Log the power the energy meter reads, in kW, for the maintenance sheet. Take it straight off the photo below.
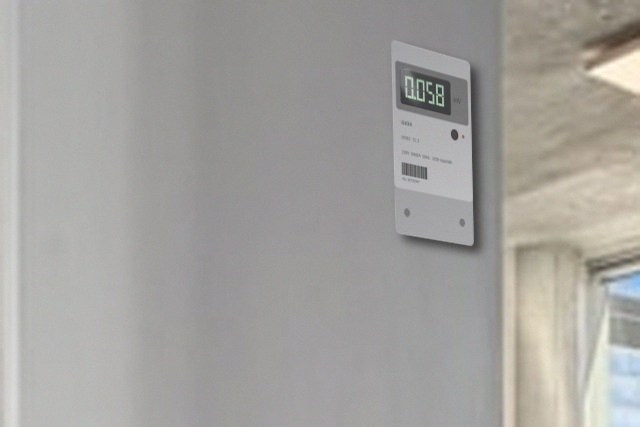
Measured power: 0.058 kW
